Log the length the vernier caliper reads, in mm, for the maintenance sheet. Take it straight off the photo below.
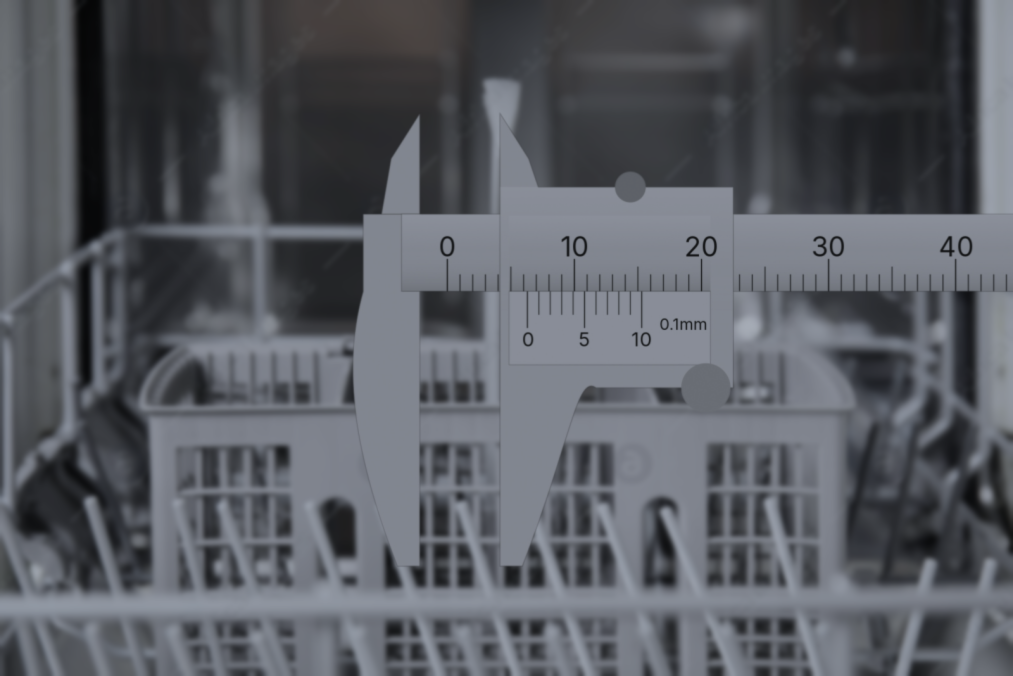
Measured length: 6.3 mm
